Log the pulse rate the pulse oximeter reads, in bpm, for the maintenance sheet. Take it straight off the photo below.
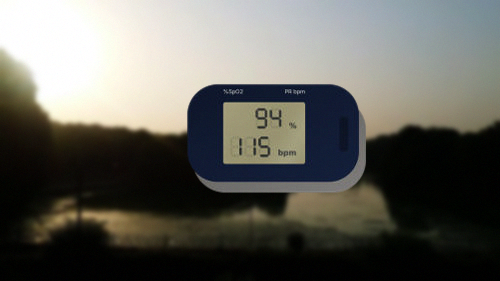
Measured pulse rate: 115 bpm
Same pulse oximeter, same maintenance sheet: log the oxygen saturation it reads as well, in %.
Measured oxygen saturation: 94 %
